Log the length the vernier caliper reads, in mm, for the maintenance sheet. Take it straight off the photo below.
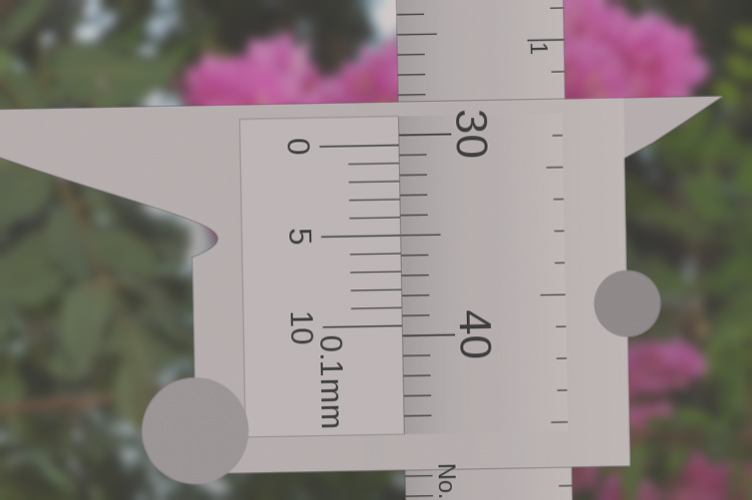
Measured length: 30.5 mm
